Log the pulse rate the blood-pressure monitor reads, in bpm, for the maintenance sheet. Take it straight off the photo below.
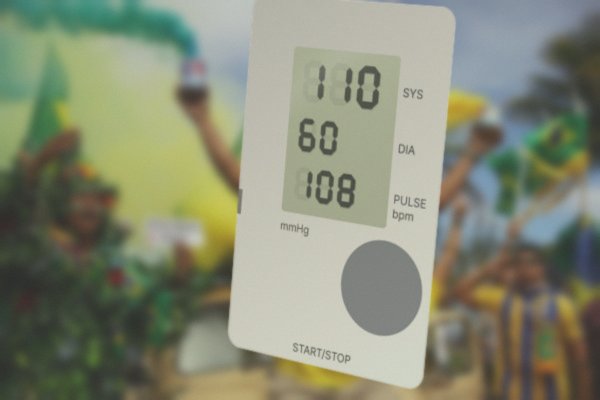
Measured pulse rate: 108 bpm
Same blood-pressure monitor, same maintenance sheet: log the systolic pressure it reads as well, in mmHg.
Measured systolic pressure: 110 mmHg
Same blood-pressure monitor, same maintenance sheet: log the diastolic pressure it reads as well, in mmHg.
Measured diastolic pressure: 60 mmHg
